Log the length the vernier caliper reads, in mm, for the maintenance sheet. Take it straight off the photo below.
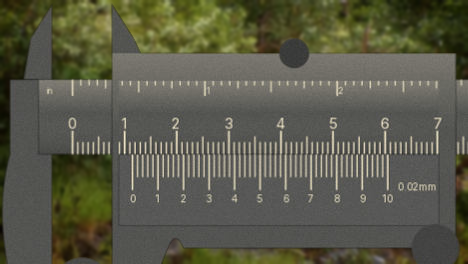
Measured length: 11.5 mm
